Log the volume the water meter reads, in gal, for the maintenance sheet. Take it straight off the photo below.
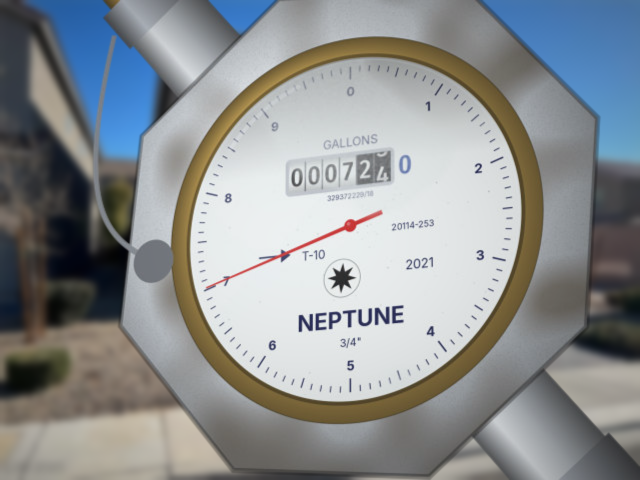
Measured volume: 7237.0 gal
